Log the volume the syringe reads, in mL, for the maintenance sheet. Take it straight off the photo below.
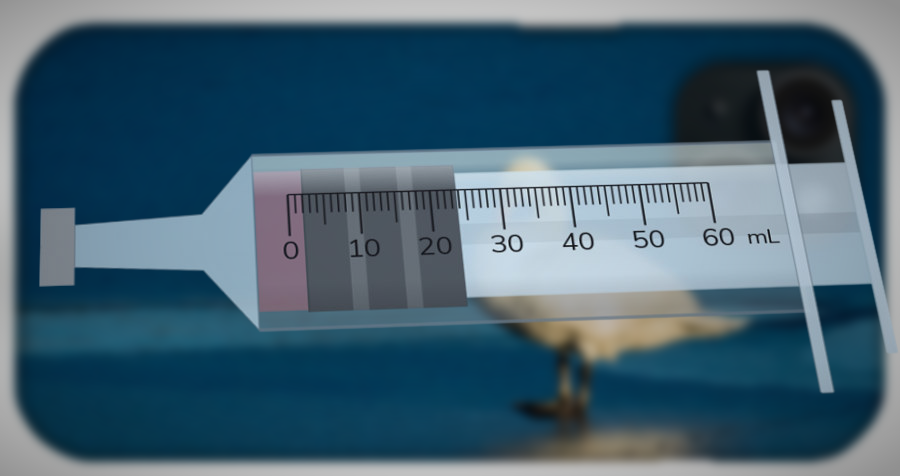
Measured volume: 2 mL
